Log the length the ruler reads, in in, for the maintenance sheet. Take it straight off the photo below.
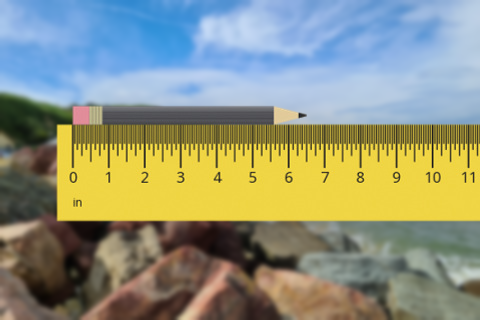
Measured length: 6.5 in
